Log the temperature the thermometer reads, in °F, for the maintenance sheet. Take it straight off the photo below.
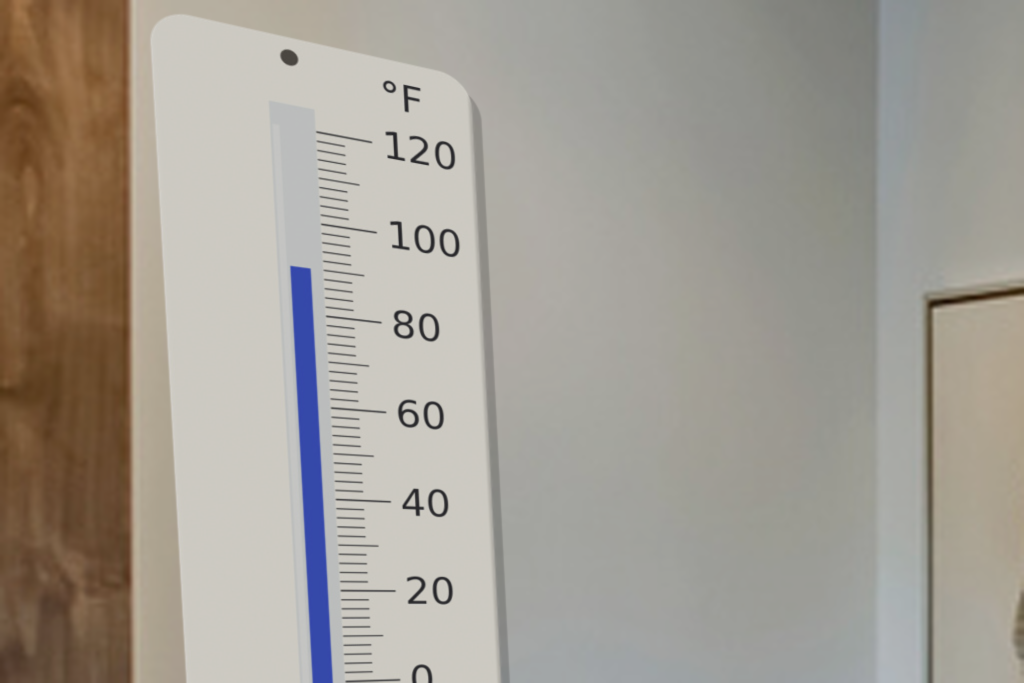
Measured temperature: 90 °F
